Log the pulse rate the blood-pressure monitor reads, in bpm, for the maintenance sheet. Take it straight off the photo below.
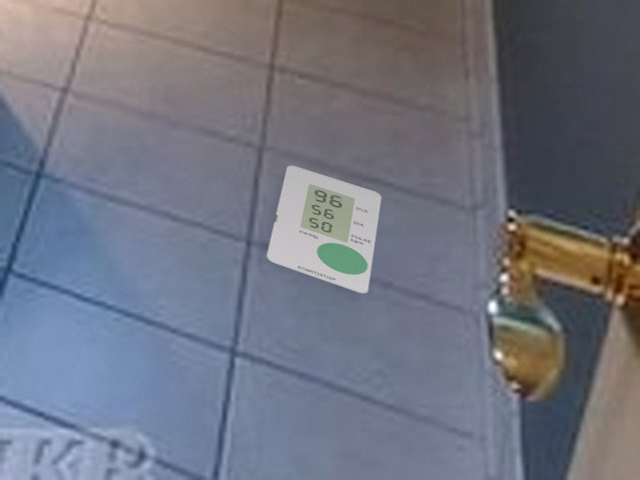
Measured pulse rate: 50 bpm
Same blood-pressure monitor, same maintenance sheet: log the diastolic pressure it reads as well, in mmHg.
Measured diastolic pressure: 56 mmHg
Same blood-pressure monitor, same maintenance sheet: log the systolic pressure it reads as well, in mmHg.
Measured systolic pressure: 96 mmHg
